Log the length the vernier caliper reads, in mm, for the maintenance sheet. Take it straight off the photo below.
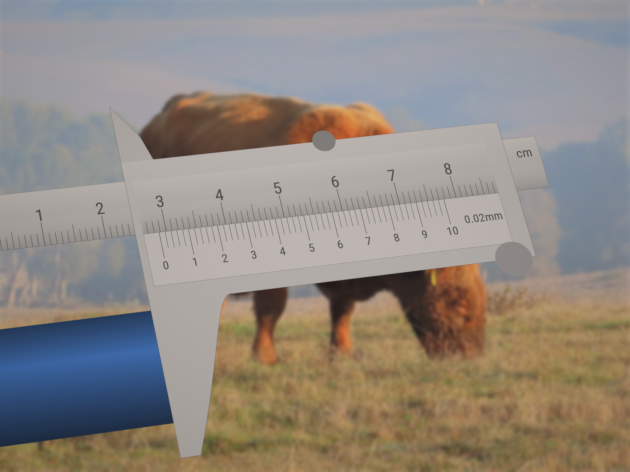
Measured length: 28.8 mm
